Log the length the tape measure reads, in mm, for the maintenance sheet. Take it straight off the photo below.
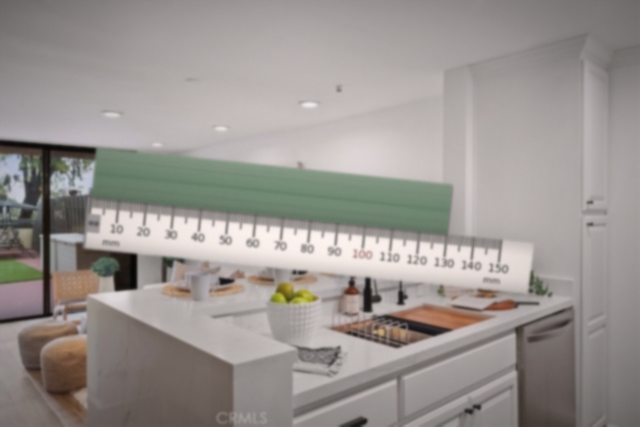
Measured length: 130 mm
